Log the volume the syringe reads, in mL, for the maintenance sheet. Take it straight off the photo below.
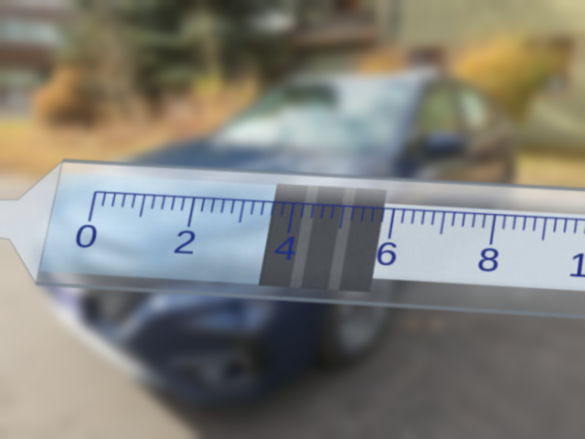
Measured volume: 3.6 mL
